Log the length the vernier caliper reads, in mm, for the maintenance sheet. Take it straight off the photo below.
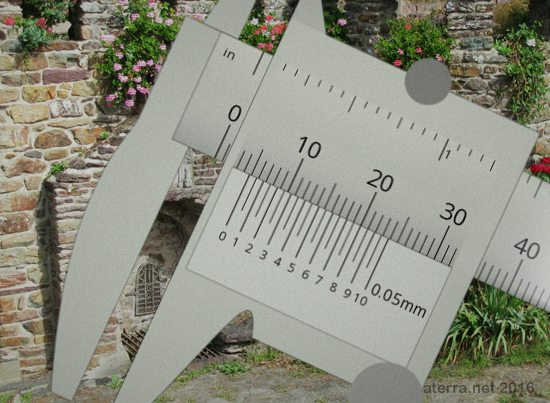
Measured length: 4.8 mm
